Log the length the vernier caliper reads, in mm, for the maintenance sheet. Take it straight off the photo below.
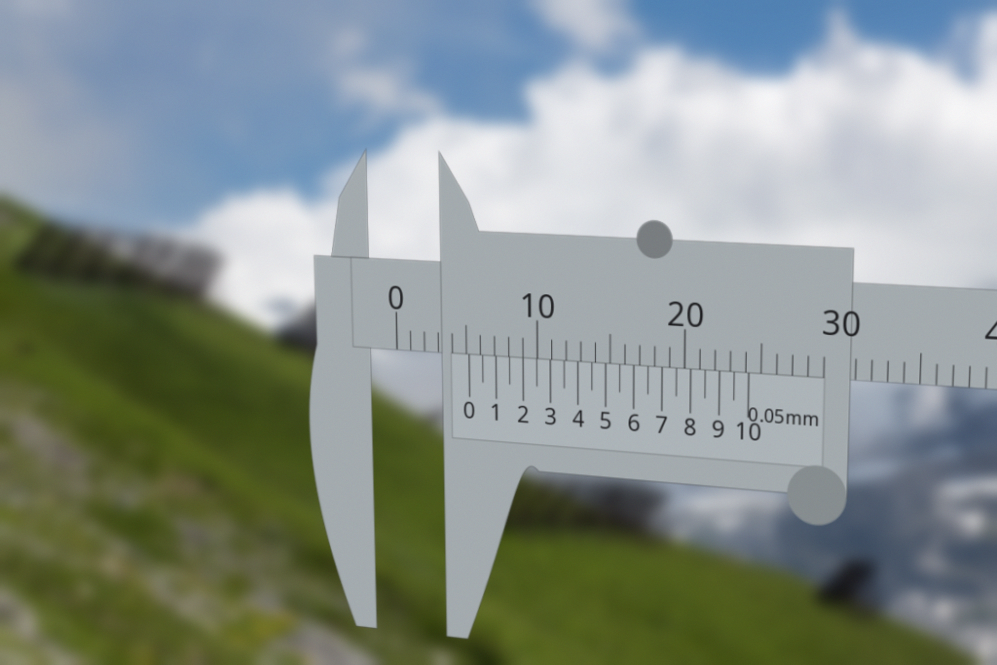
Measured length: 5.2 mm
